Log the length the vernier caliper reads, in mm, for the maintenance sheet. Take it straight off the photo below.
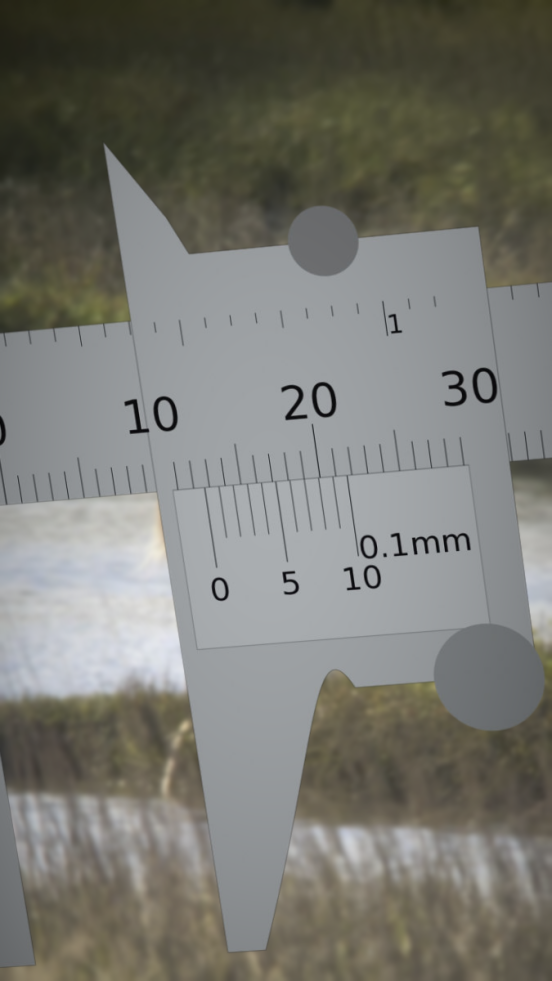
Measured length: 12.7 mm
